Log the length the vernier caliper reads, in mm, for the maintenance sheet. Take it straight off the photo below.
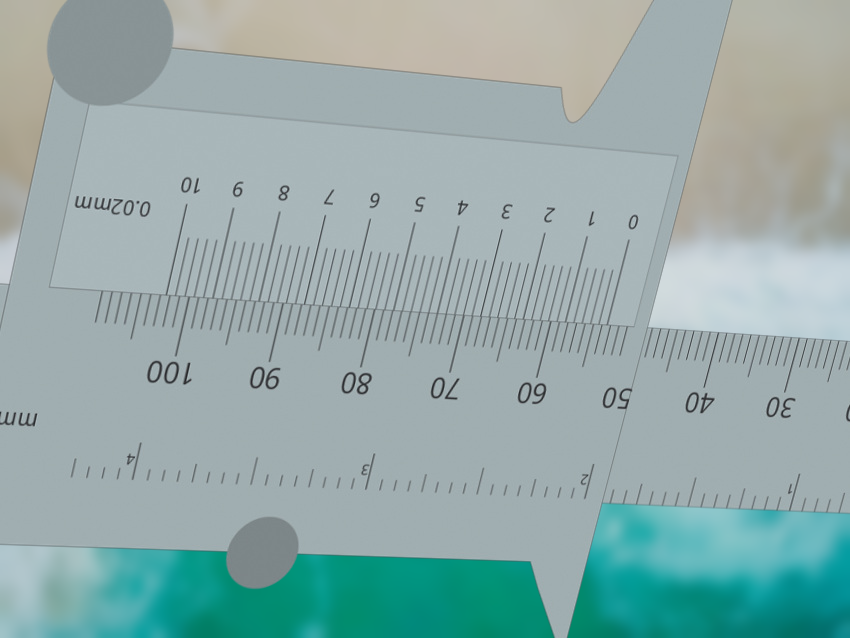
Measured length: 53.4 mm
